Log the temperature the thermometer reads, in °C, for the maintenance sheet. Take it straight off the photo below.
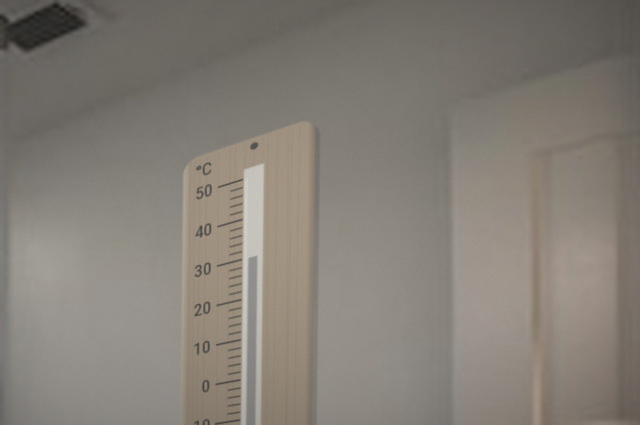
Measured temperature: 30 °C
